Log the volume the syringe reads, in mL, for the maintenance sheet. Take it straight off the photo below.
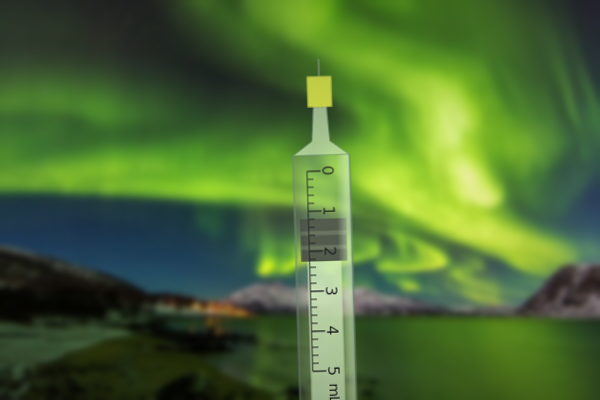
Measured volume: 1.2 mL
